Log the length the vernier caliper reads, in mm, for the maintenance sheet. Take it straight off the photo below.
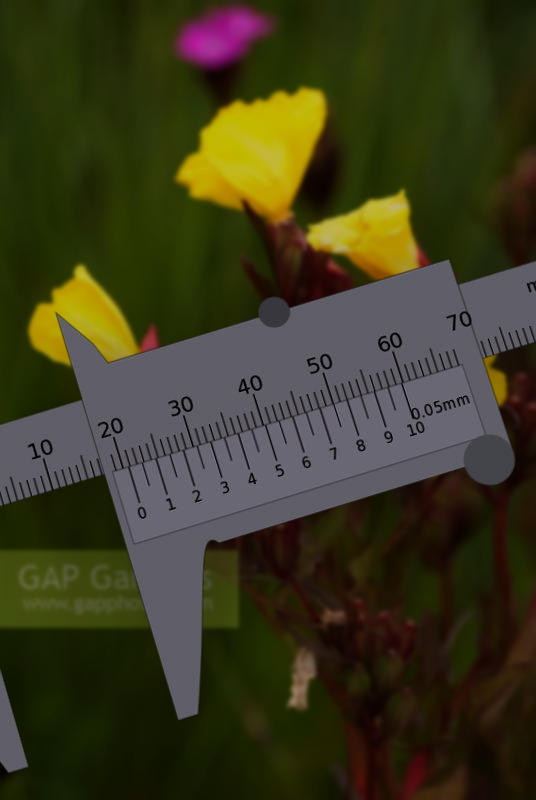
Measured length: 20.8 mm
